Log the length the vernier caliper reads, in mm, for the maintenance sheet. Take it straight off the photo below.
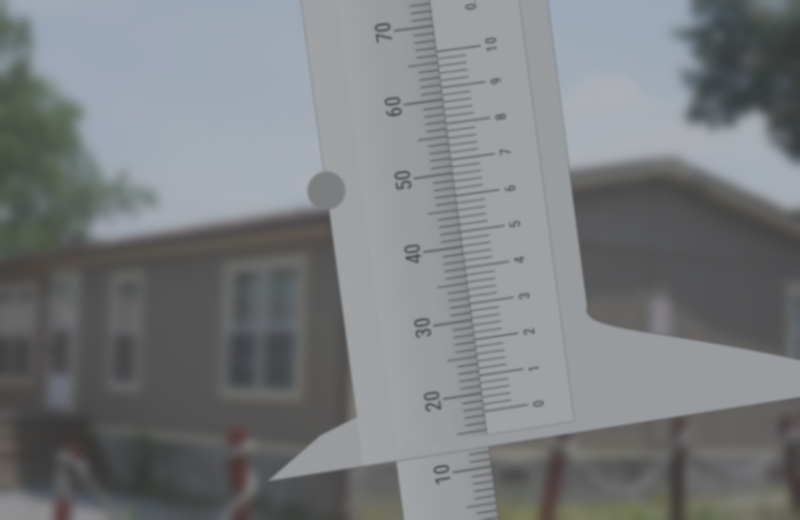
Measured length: 17.5 mm
